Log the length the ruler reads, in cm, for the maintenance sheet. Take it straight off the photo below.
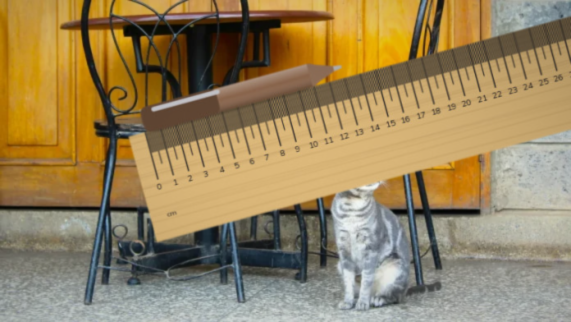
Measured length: 13 cm
